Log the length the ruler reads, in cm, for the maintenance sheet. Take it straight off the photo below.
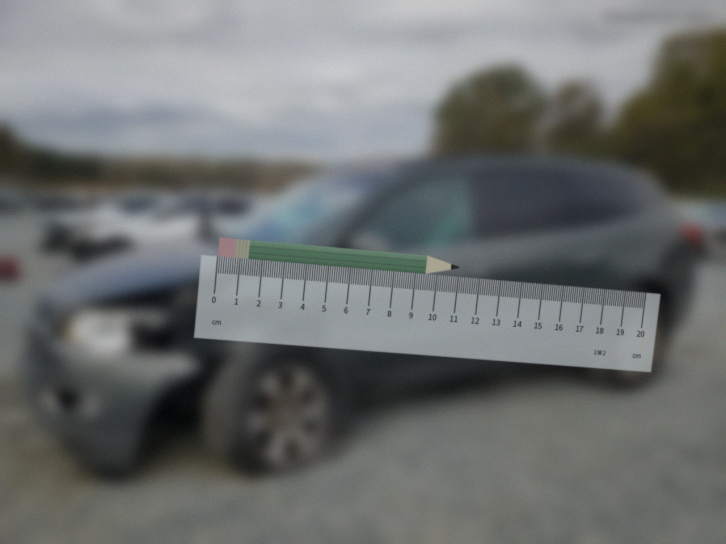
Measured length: 11 cm
